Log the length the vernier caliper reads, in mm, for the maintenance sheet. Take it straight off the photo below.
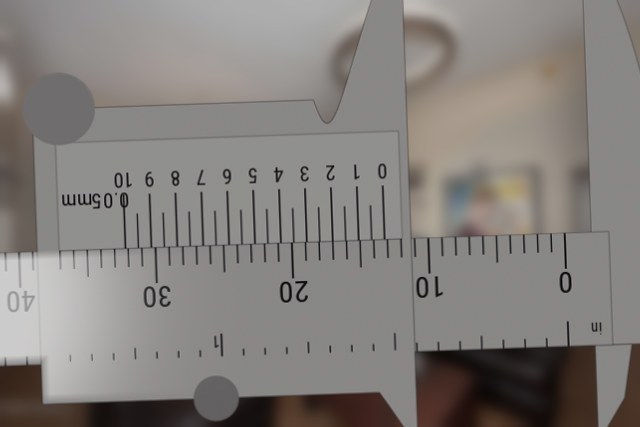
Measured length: 13.2 mm
